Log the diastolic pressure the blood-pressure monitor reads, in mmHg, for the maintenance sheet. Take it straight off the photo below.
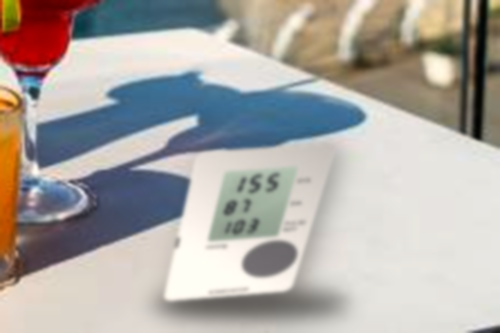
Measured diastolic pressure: 87 mmHg
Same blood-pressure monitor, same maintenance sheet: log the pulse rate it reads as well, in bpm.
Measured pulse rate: 103 bpm
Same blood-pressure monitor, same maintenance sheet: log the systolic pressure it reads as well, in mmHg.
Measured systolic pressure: 155 mmHg
